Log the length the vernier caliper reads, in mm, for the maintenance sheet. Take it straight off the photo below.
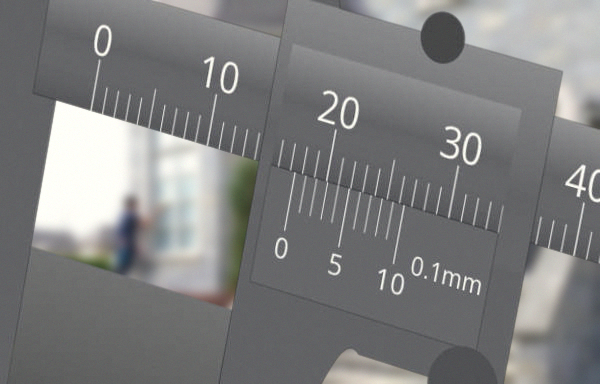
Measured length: 17.4 mm
